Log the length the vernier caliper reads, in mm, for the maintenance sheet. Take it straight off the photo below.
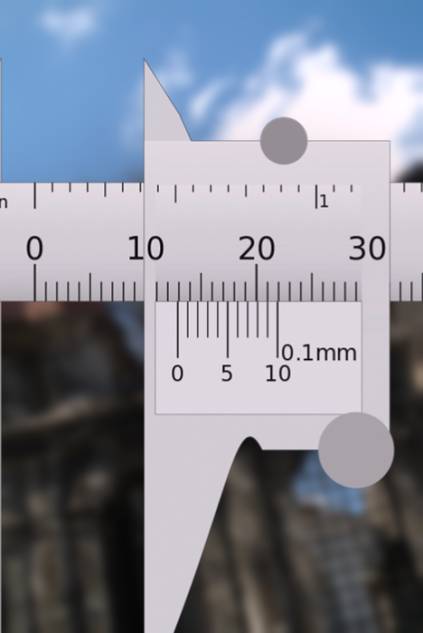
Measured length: 12.9 mm
